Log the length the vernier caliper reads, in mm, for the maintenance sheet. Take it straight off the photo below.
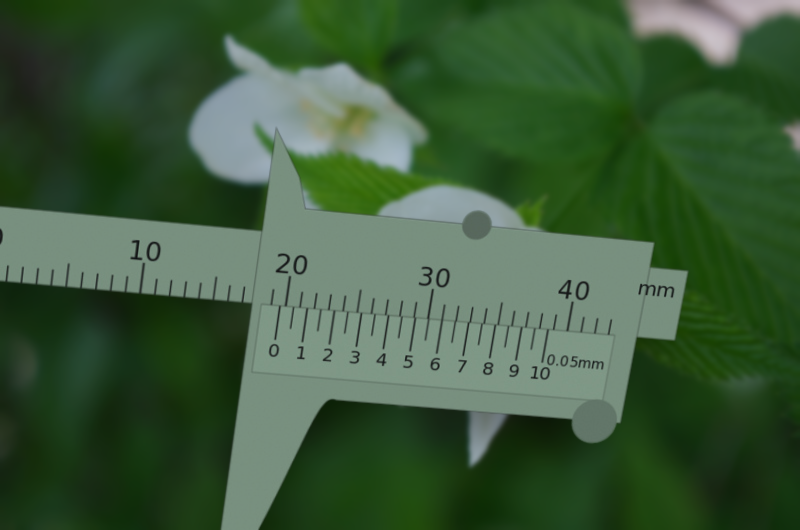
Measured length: 19.6 mm
